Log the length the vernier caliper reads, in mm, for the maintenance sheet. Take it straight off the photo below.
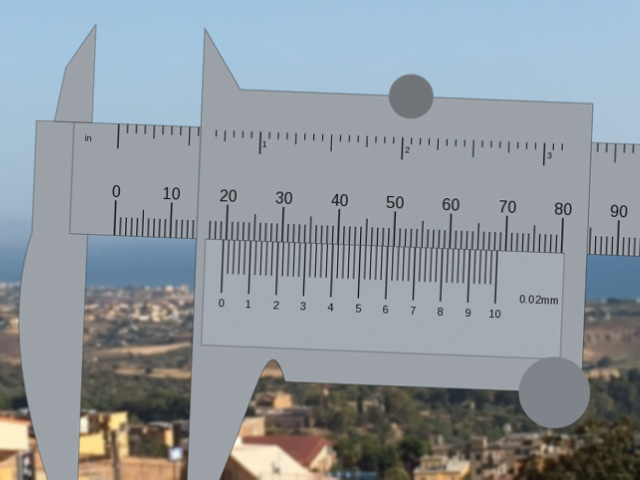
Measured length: 19.5 mm
